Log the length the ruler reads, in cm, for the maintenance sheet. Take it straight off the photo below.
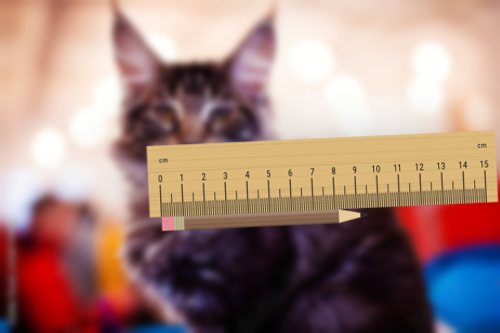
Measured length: 9.5 cm
